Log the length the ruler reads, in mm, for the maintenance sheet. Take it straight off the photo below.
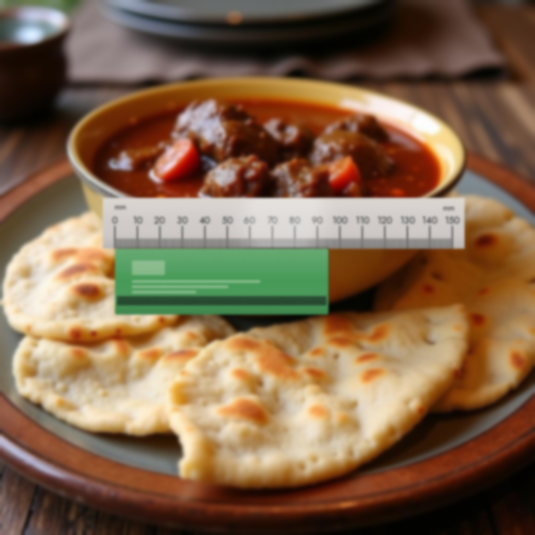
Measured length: 95 mm
